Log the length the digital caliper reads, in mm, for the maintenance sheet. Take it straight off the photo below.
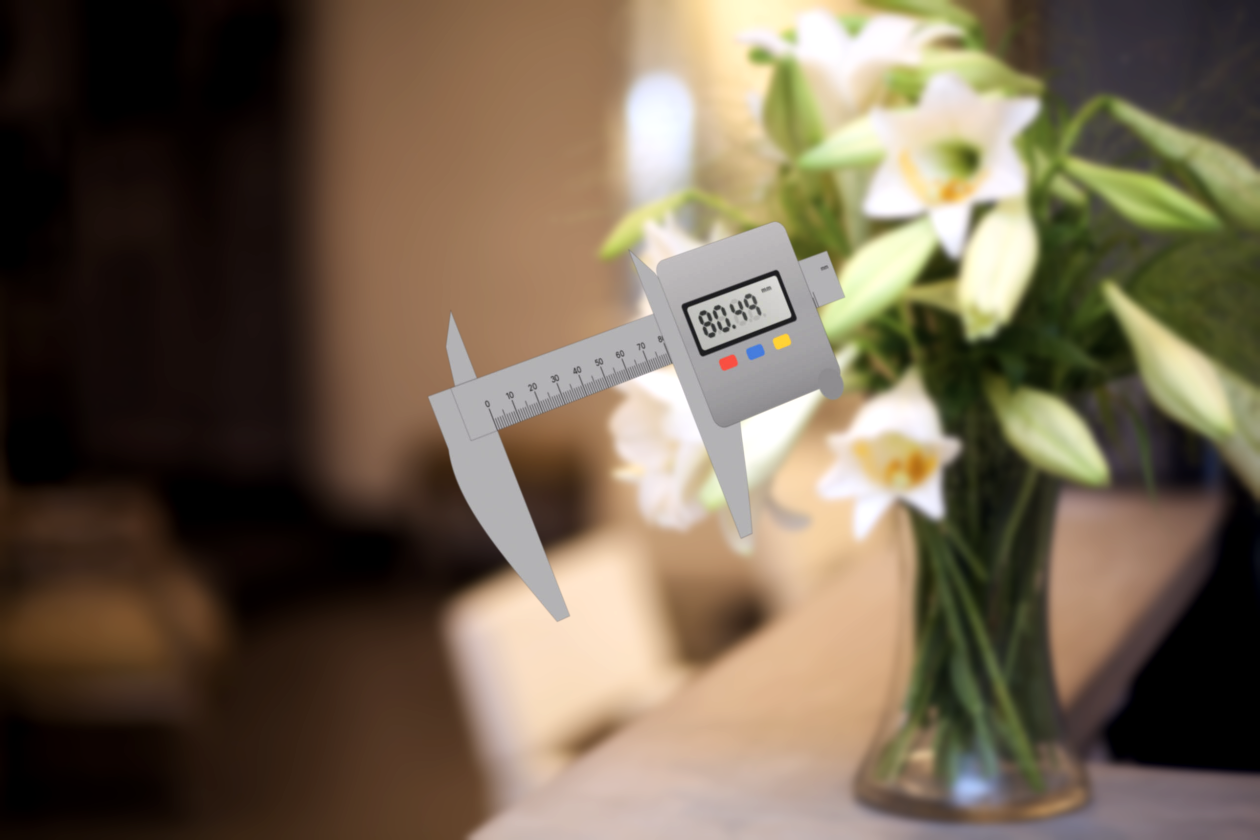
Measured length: 80.49 mm
